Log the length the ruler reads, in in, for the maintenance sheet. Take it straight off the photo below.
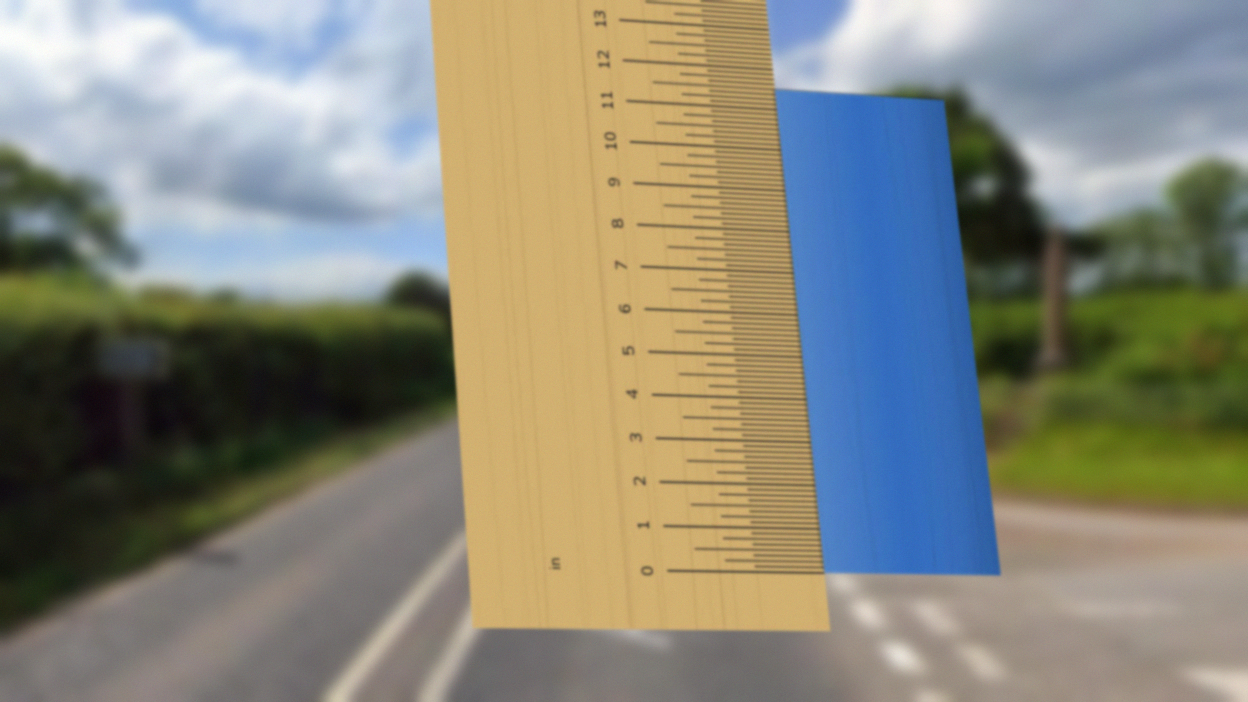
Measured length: 11.5 in
